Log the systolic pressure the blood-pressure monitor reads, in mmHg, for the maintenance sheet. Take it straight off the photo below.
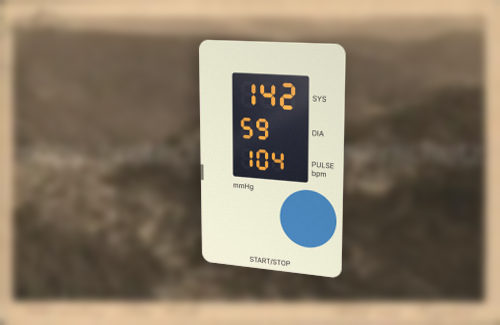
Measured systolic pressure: 142 mmHg
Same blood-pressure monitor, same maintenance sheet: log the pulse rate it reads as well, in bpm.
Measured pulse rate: 104 bpm
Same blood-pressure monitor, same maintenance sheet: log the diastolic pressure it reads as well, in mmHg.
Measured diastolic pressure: 59 mmHg
